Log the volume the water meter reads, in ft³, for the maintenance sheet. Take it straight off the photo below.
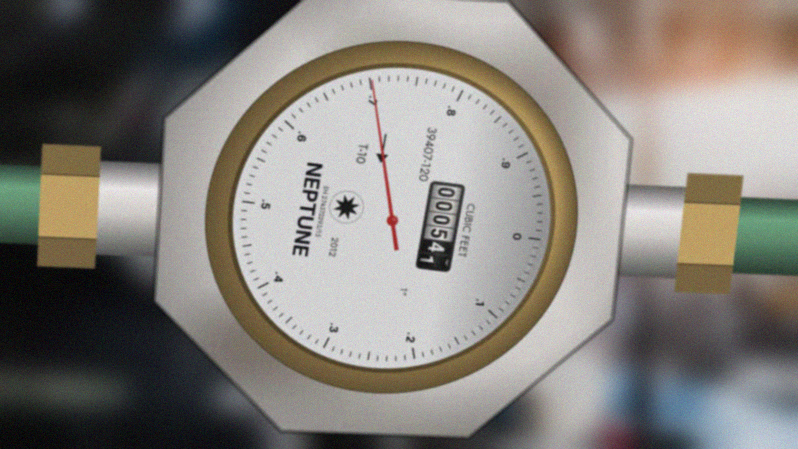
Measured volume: 540.70 ft³
